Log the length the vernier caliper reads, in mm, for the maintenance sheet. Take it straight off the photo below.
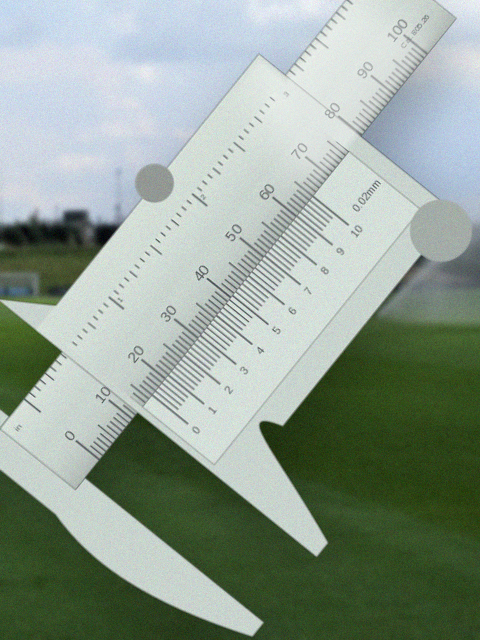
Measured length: 16.0 mm
